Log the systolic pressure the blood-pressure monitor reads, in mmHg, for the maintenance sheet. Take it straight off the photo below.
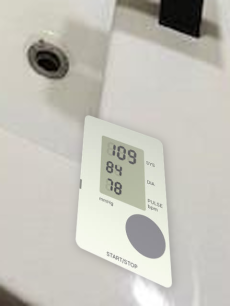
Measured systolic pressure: 109 mmHg
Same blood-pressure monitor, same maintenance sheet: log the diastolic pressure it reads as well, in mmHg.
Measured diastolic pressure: 84 mmHg
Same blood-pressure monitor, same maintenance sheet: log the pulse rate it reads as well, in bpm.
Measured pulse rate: 78 bpm
